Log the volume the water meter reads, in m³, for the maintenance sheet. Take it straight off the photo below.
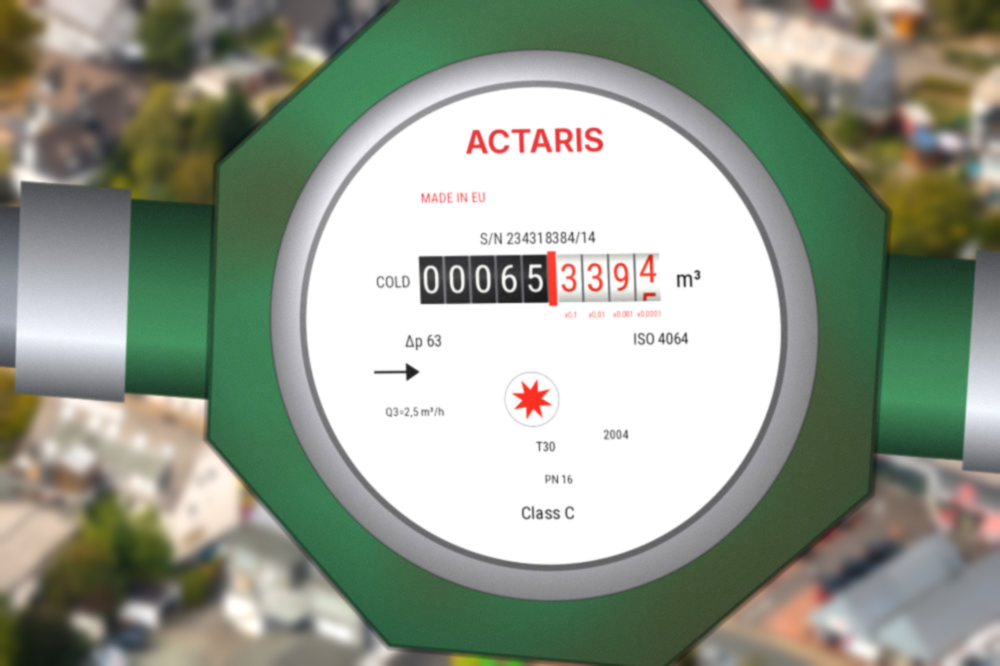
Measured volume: 65.3394 m³
